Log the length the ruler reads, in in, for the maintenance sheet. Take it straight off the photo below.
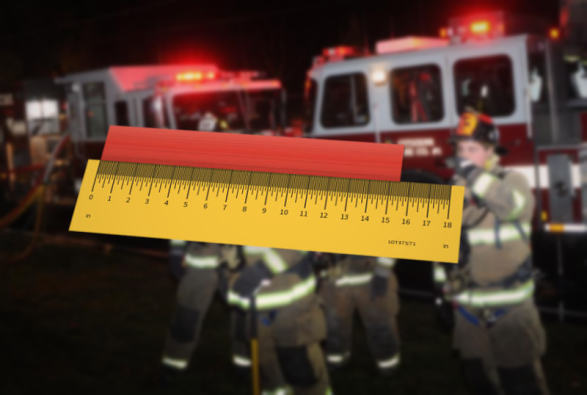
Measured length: 15.5 in
